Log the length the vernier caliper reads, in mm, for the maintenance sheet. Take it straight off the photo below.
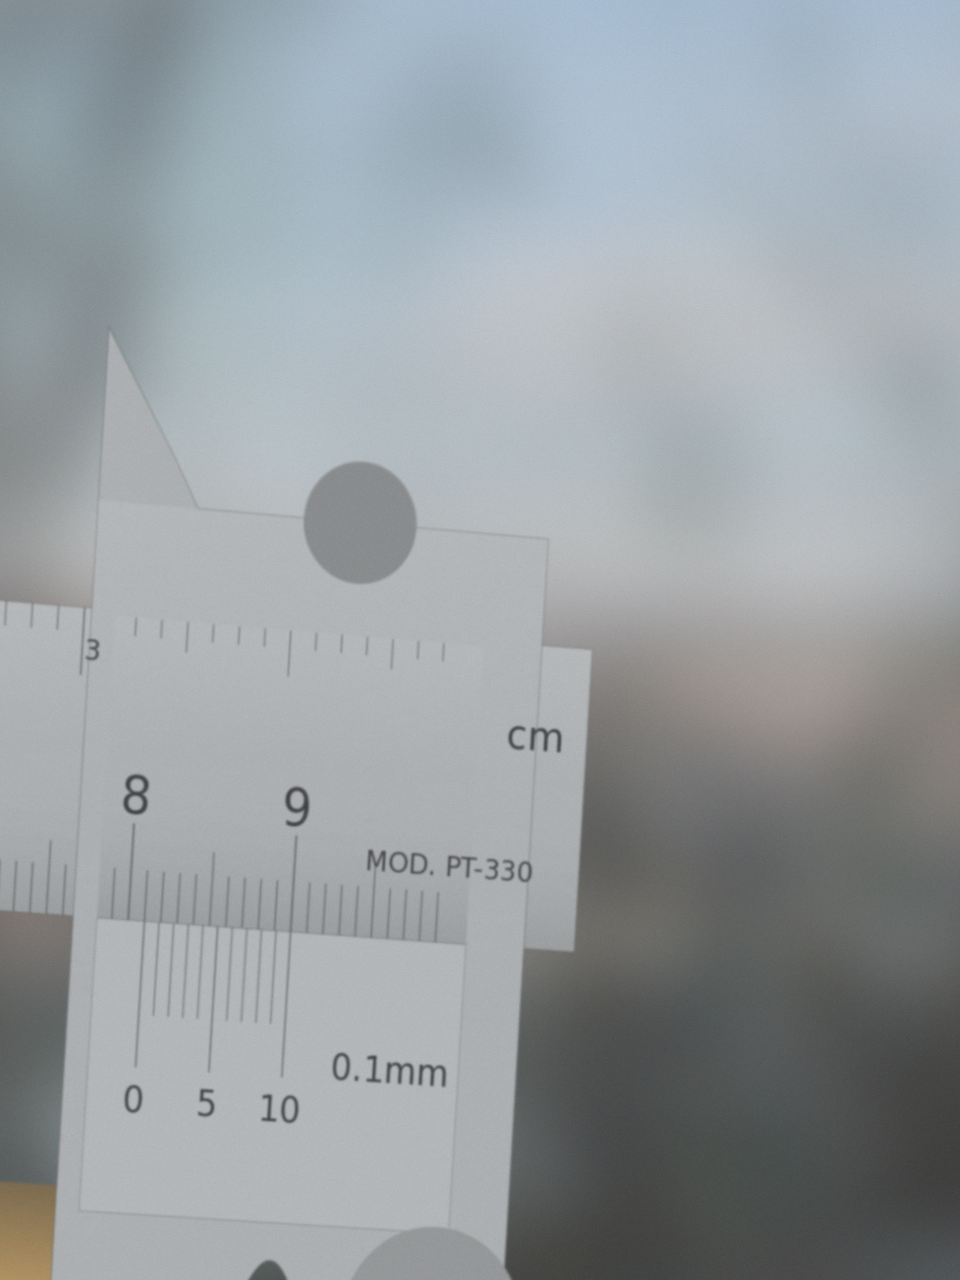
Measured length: 81.0 mm
